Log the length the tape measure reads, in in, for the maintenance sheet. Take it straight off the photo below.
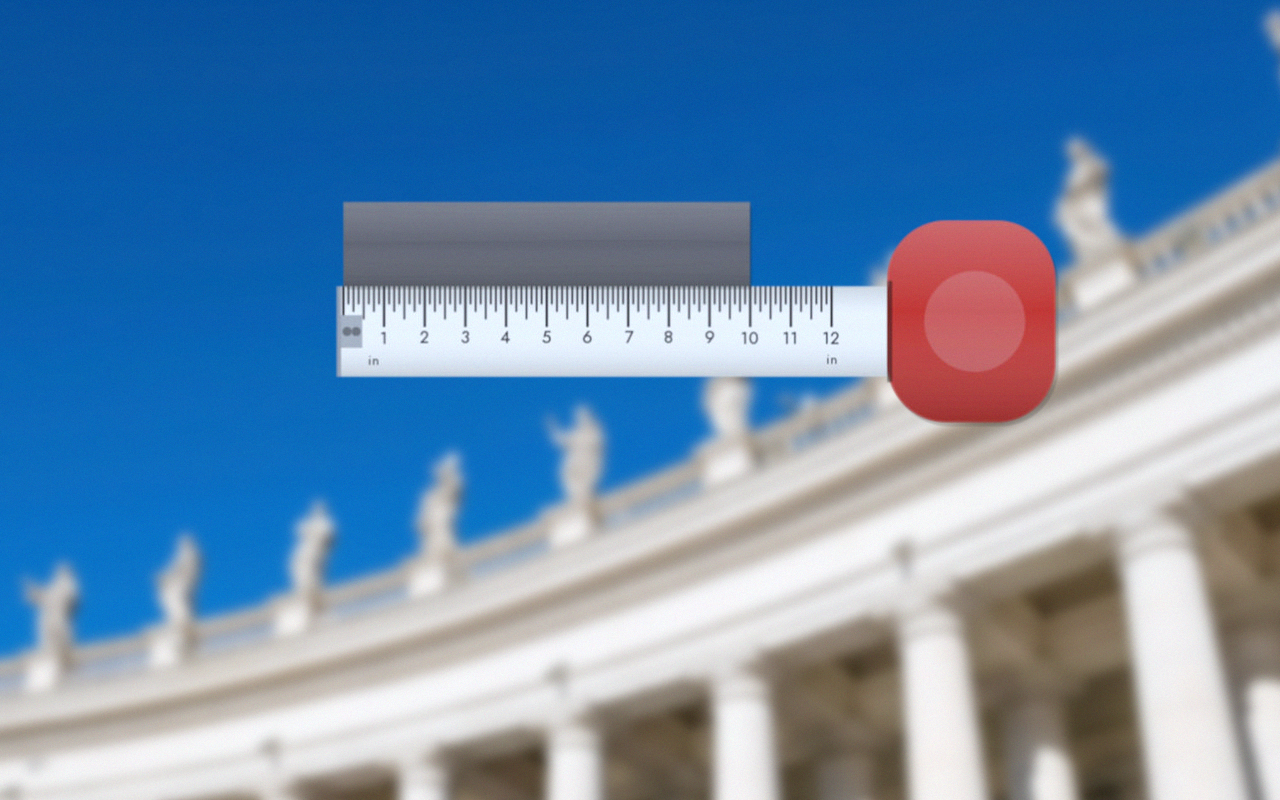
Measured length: 10 in
